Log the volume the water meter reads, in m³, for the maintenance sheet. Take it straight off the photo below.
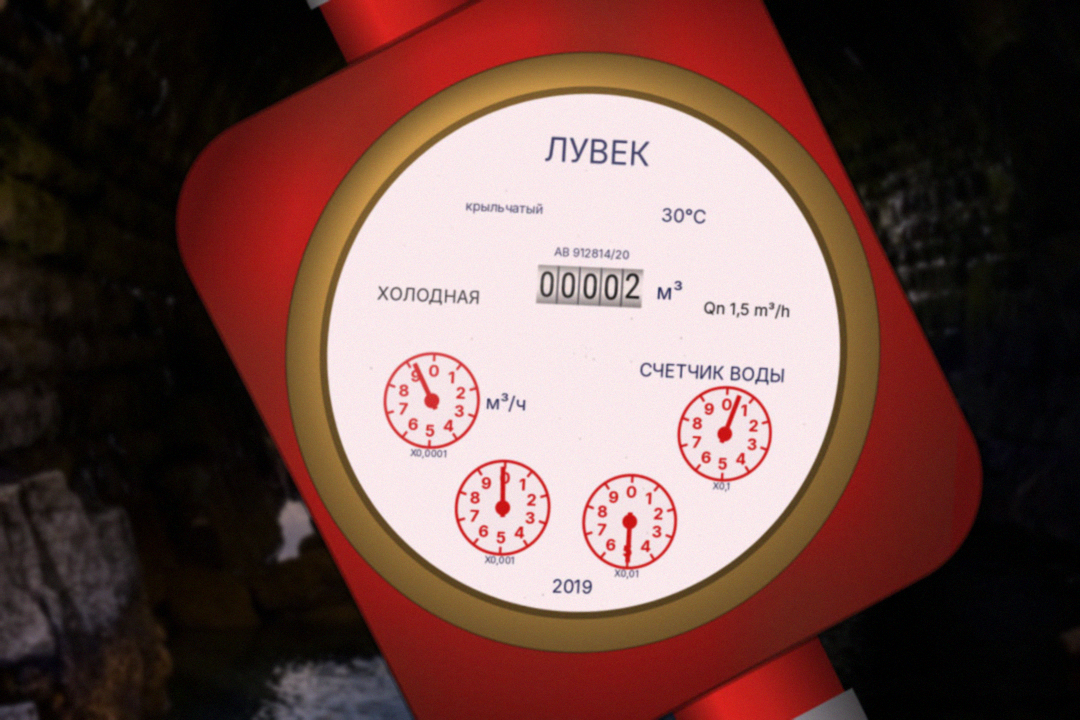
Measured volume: 2.0499 m³
